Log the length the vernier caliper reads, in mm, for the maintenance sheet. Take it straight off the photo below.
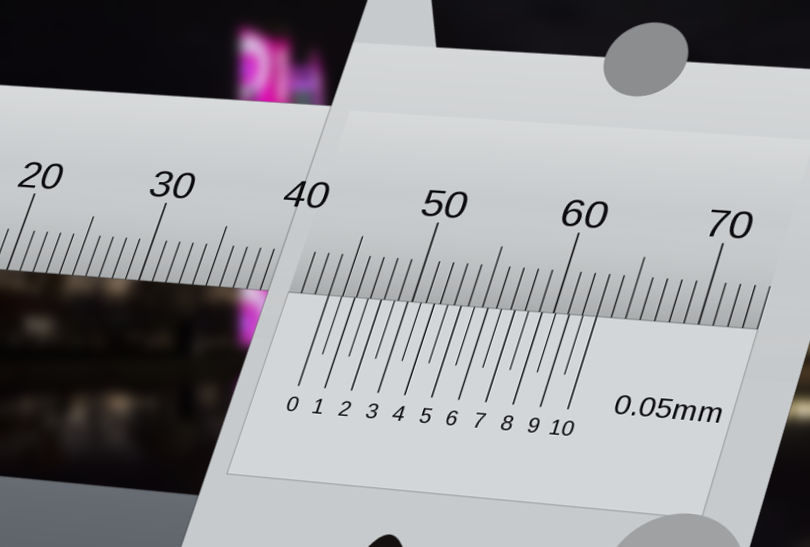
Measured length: 44.0 mm
